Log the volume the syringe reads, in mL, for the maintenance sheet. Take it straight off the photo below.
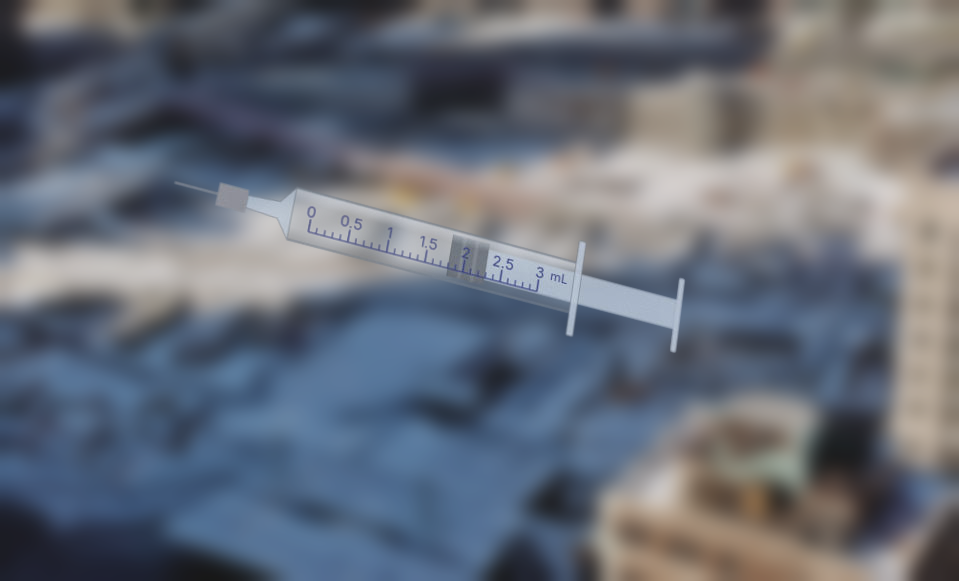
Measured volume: 1.8 mL
